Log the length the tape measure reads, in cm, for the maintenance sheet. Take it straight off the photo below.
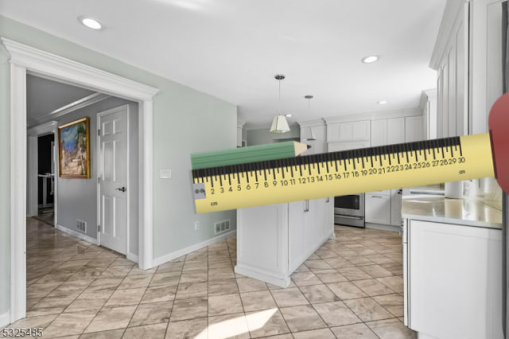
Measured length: 13.5 cm
